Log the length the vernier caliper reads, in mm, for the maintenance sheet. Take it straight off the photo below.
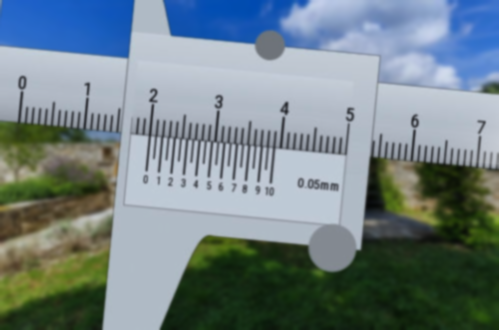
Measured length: 20.0 mm
